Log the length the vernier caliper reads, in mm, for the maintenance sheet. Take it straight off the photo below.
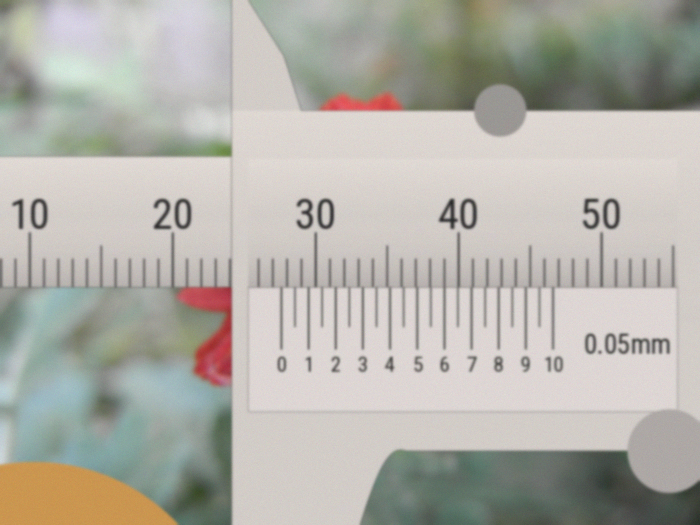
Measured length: 27.6 mm
